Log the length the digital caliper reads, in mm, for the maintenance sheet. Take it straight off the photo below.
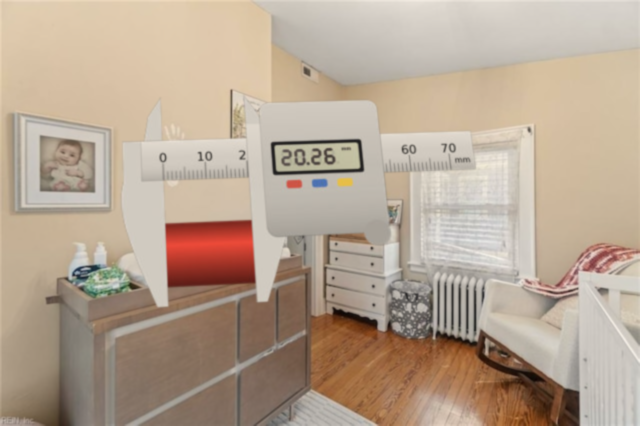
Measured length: 20.26 mm
